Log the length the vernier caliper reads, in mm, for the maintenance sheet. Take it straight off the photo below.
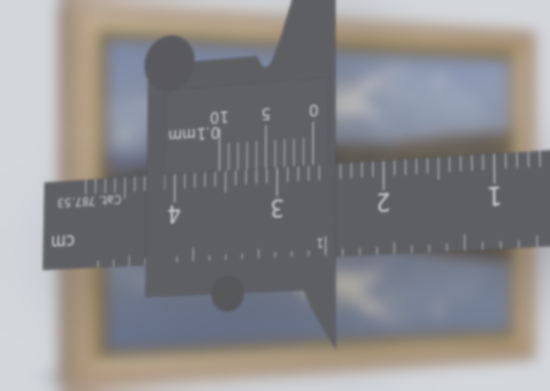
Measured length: 26.6 mm
